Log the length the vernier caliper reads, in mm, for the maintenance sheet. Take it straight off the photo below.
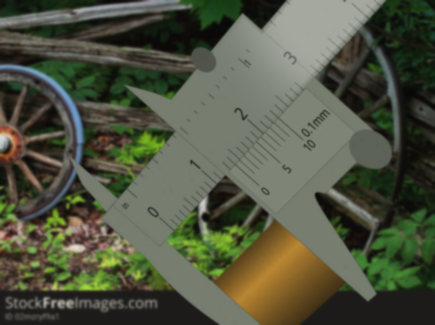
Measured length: 14.0 mm
